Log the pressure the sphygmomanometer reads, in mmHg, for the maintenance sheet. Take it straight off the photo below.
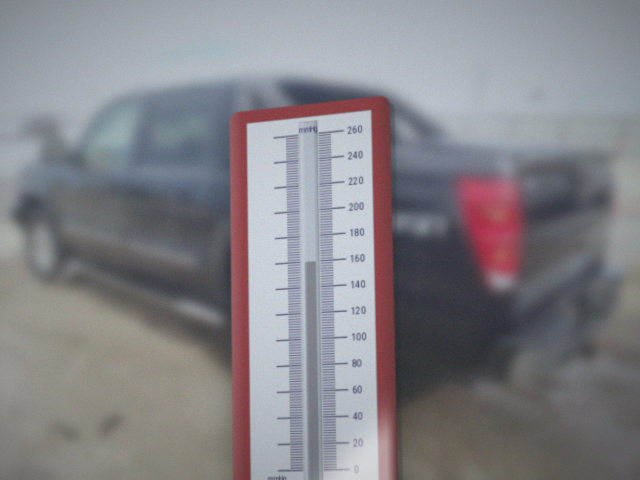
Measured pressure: 160 mmHg
